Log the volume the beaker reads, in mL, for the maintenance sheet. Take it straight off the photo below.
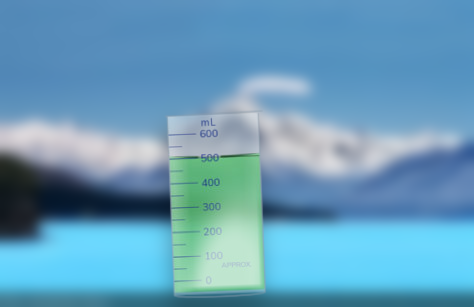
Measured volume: 500 mL
